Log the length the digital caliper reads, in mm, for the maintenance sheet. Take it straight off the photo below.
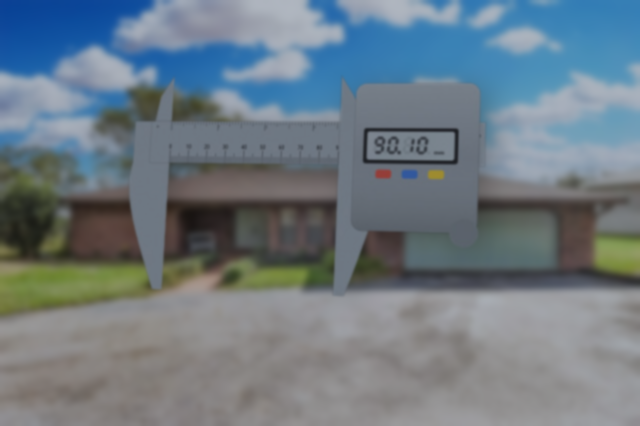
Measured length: 90.10 mm
